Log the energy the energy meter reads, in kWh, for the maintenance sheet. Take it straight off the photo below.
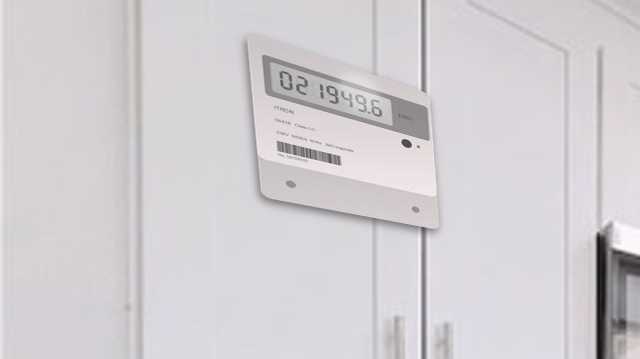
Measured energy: 21949.6 kWh
